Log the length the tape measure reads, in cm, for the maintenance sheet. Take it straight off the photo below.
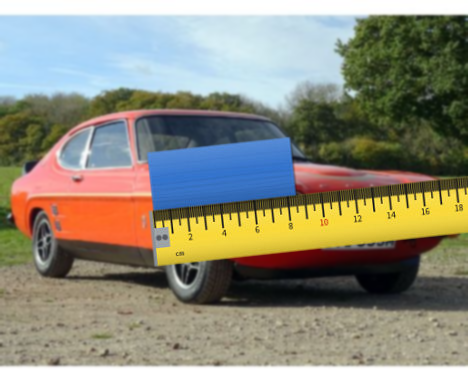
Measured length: 8.5 cm
